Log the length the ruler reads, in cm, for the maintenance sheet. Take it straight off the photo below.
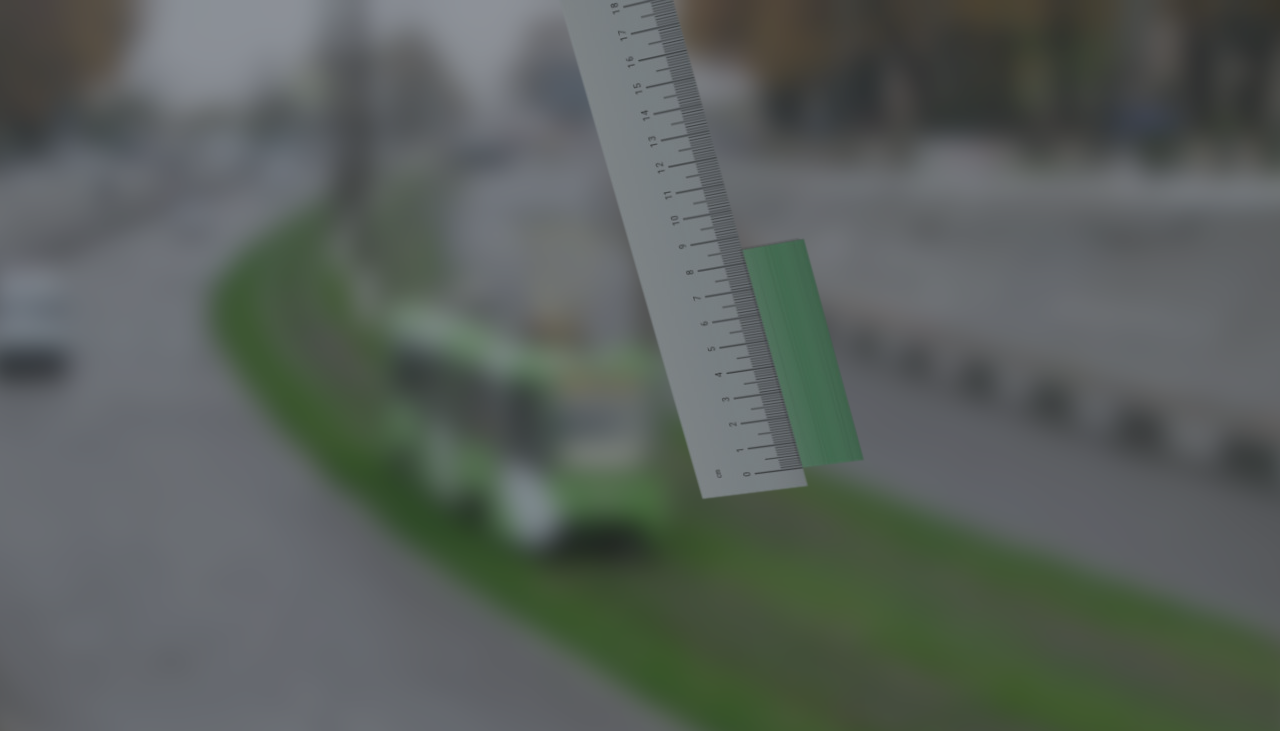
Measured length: 8.5 cm
